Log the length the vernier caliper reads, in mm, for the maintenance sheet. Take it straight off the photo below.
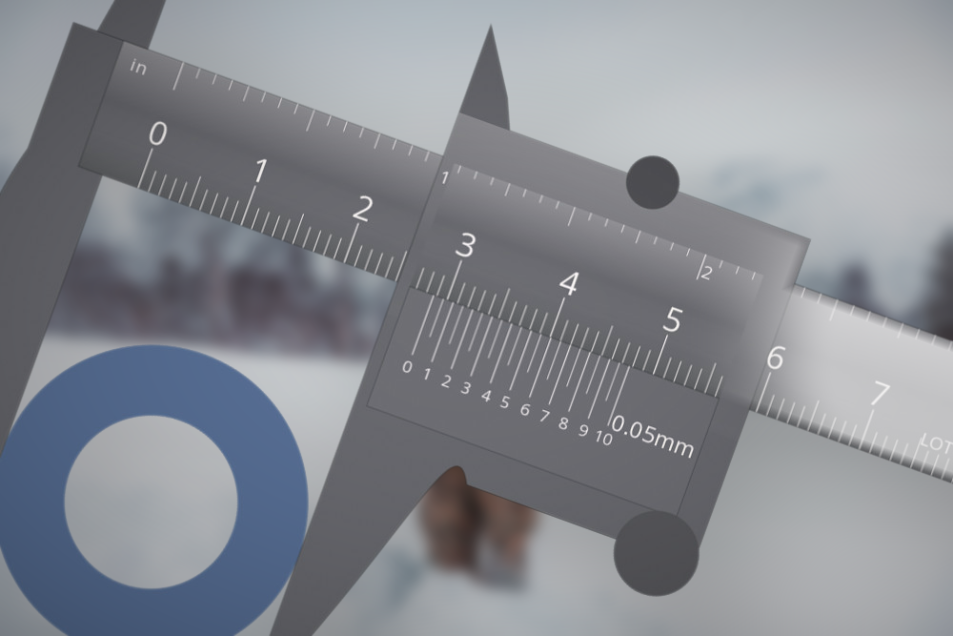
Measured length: 28.7 mm
